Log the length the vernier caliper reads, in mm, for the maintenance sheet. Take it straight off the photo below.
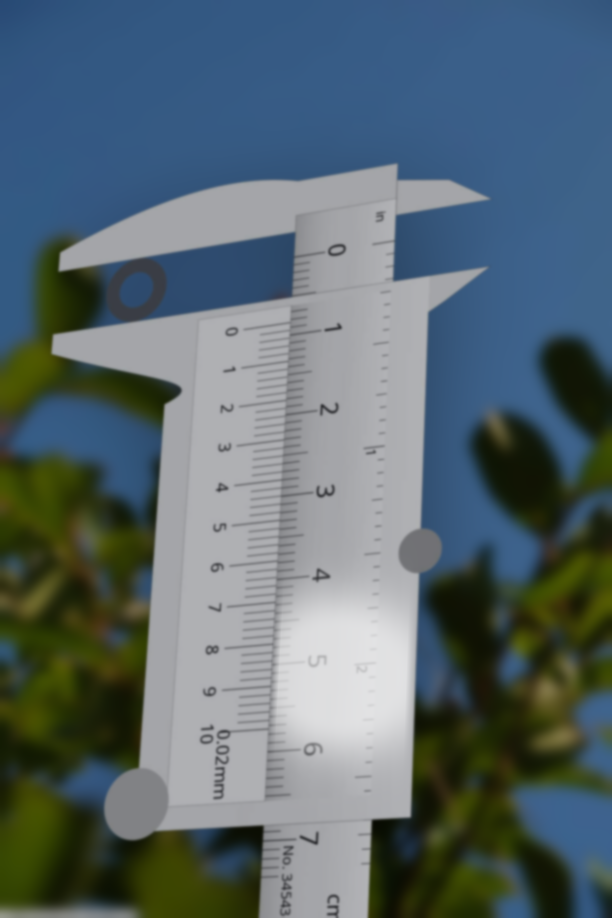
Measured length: 8.4 mm
